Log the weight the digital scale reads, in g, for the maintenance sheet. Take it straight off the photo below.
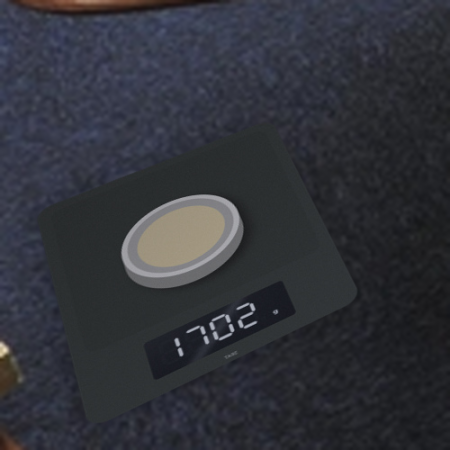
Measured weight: 1702 g
